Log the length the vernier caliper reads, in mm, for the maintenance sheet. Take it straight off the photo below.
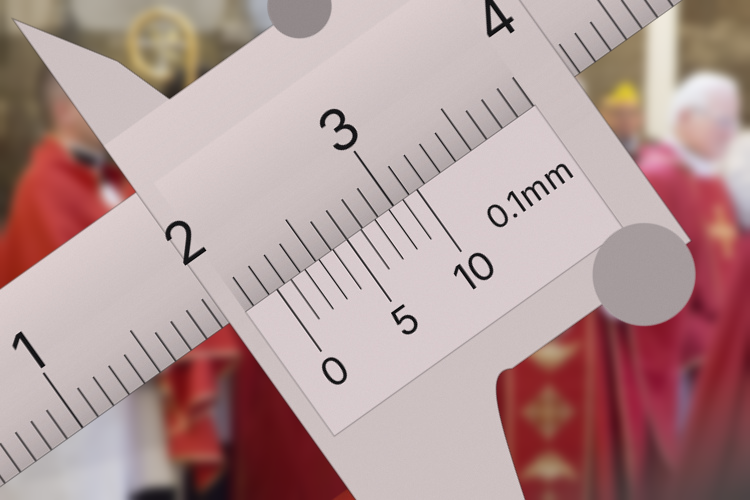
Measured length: 22.5 mm
